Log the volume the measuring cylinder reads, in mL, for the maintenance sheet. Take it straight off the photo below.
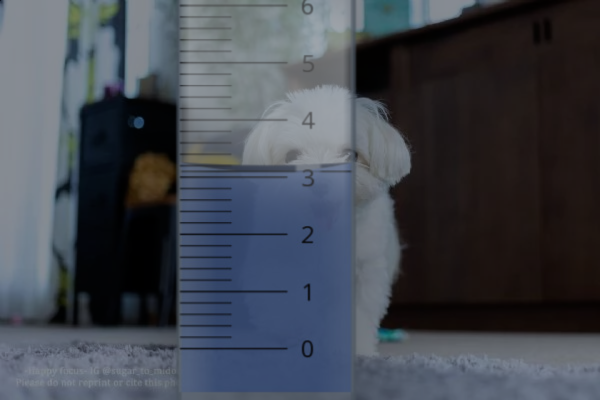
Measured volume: 3.1 mL
